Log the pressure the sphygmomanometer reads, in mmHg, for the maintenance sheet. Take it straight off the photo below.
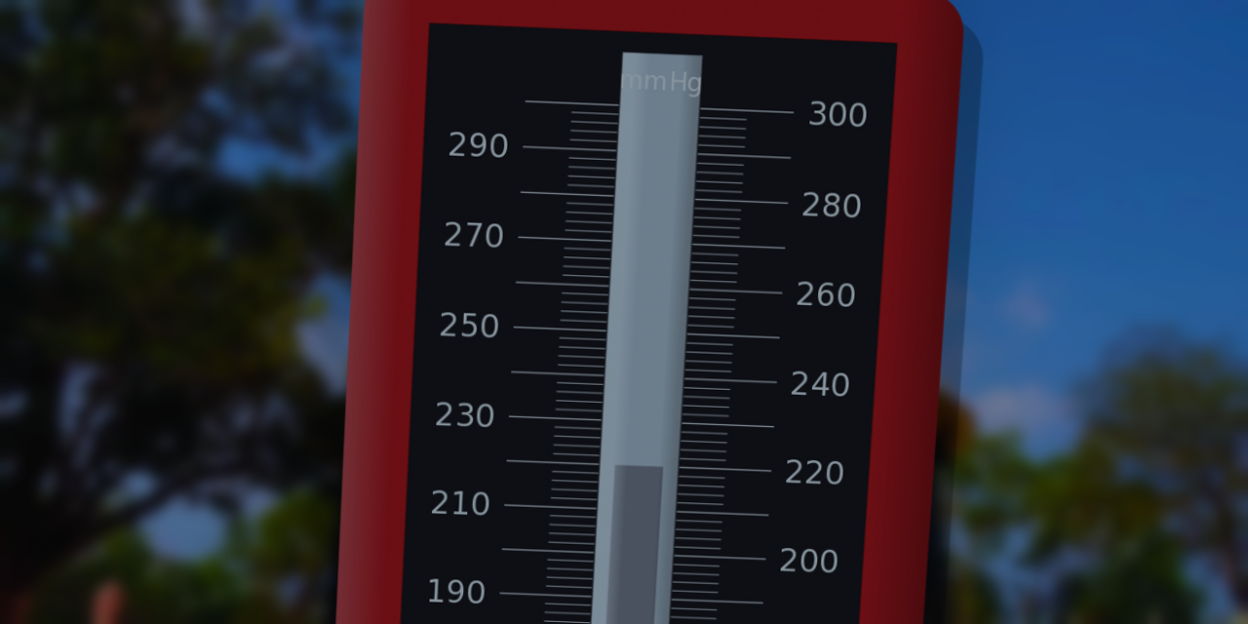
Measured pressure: 220 mmHg
